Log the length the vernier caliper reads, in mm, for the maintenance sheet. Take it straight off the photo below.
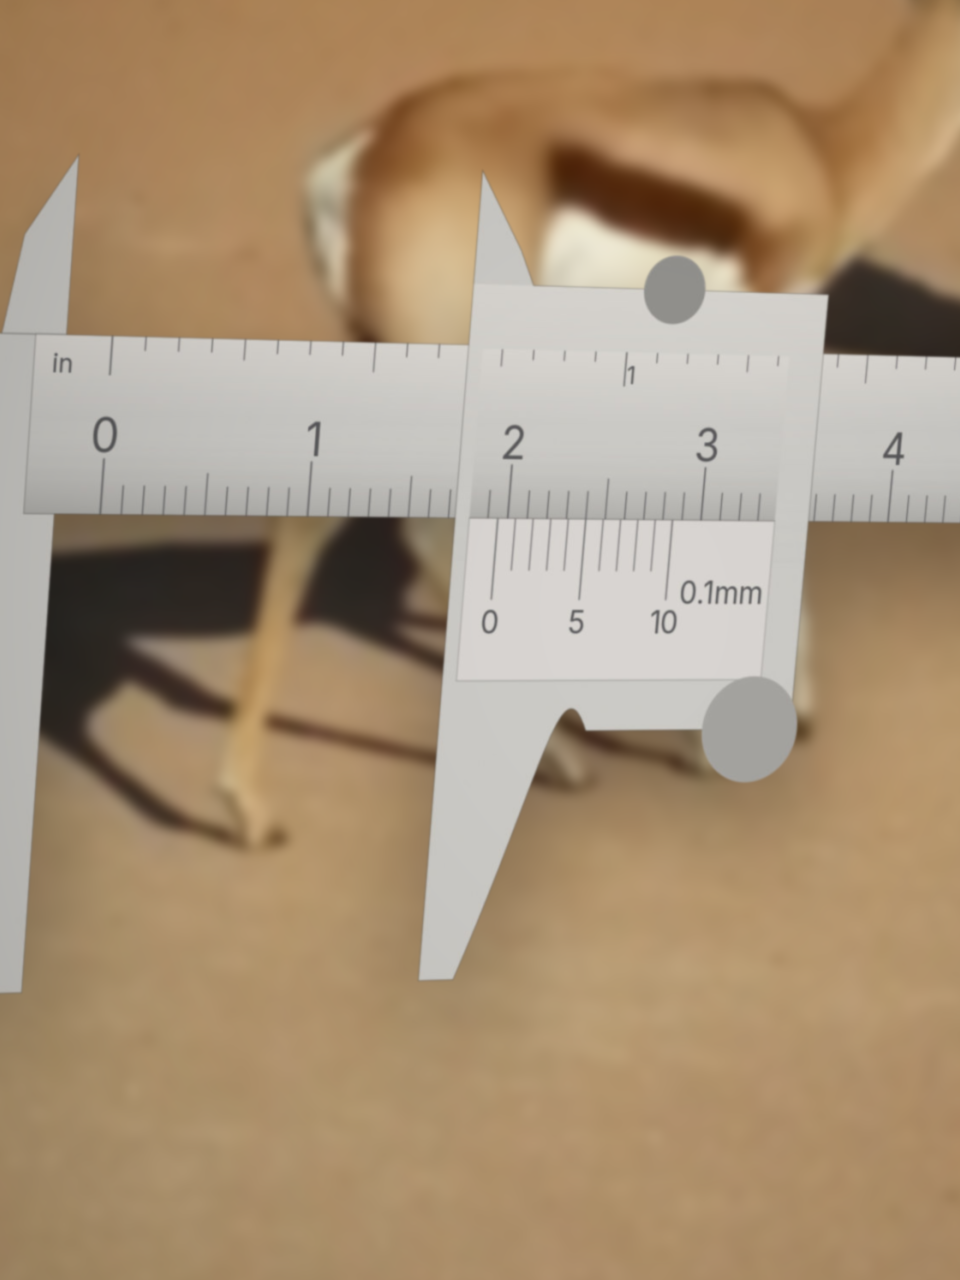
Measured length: 19.5 mm
